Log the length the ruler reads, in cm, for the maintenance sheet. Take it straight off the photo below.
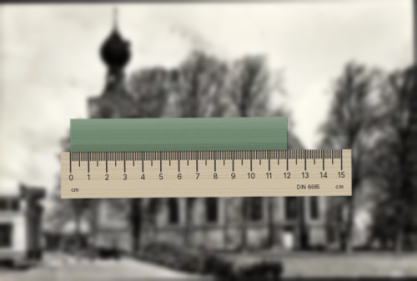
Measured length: 12 cm
